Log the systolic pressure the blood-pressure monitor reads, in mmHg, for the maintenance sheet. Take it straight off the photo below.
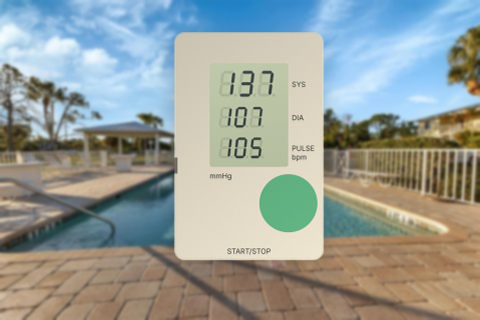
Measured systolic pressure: 137 mmHg
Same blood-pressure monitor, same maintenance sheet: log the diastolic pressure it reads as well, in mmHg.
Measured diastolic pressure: 107 mmHg
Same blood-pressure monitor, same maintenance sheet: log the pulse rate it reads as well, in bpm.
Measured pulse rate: 105 bpm
